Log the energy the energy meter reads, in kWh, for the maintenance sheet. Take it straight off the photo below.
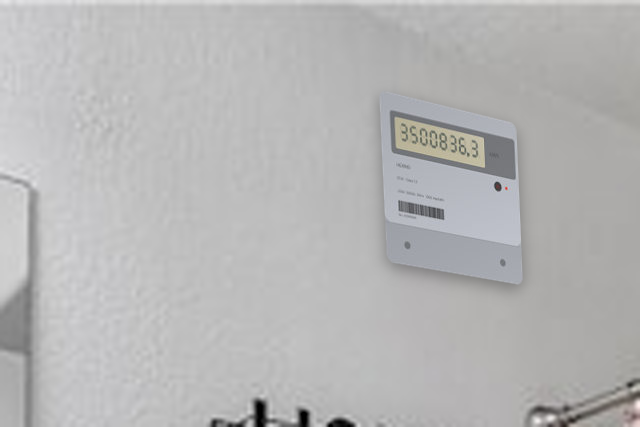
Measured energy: 3500836.3 kWh
